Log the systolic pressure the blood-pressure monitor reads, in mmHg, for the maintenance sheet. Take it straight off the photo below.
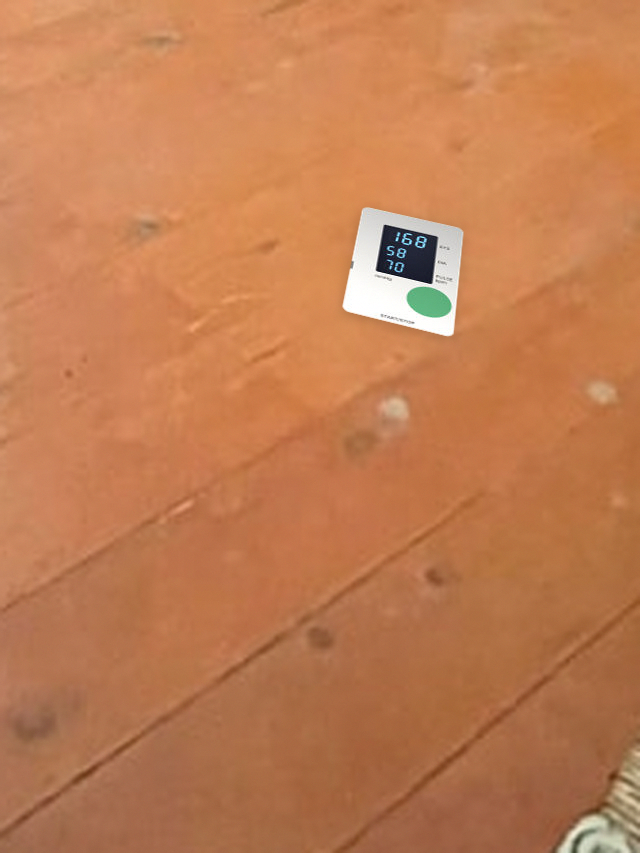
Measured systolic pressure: 168 mmHg
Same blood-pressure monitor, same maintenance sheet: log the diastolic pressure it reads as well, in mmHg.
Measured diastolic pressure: 58 mmHg
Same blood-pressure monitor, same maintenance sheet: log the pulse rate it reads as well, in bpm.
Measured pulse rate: 70 bpm
